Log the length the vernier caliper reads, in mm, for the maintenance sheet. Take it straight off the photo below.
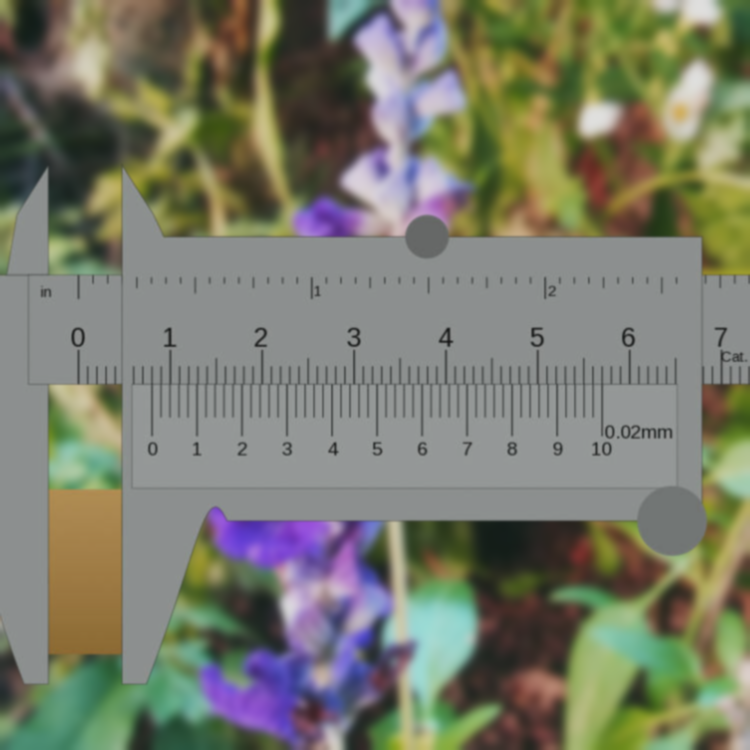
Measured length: 8.0 mm
